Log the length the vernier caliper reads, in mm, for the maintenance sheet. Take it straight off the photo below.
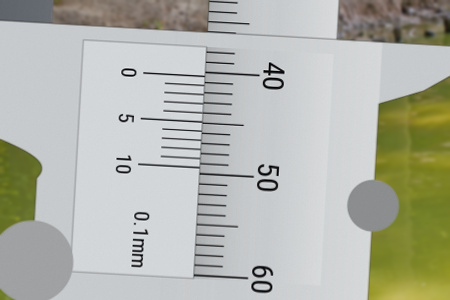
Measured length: 40.4 mm
